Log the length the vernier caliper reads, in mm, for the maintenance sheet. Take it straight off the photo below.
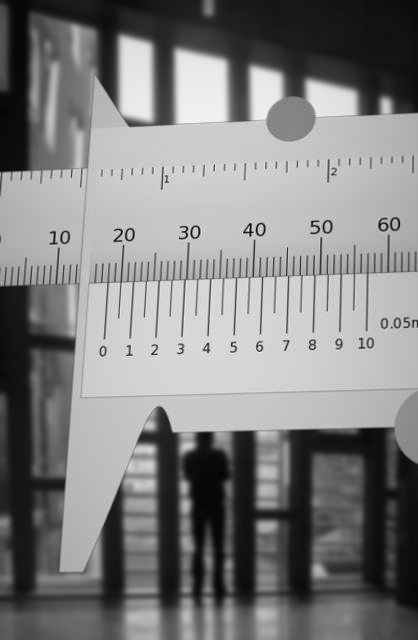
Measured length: 18.0 mm
